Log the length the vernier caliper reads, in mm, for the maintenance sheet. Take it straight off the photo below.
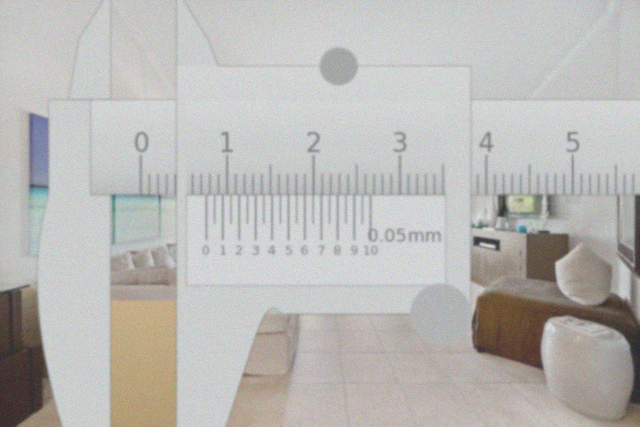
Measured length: 7.6 mm
